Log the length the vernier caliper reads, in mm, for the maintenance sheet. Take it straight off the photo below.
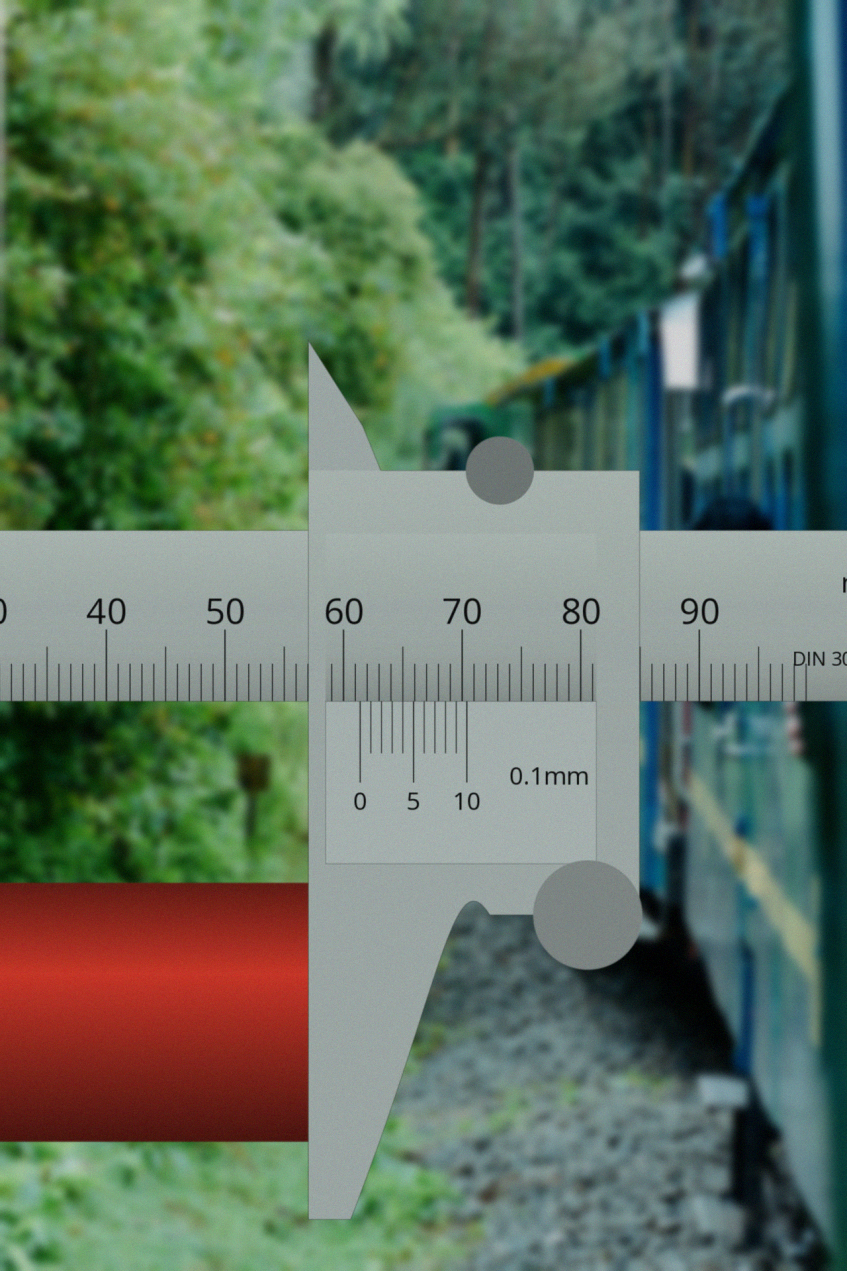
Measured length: 61.4 mm
